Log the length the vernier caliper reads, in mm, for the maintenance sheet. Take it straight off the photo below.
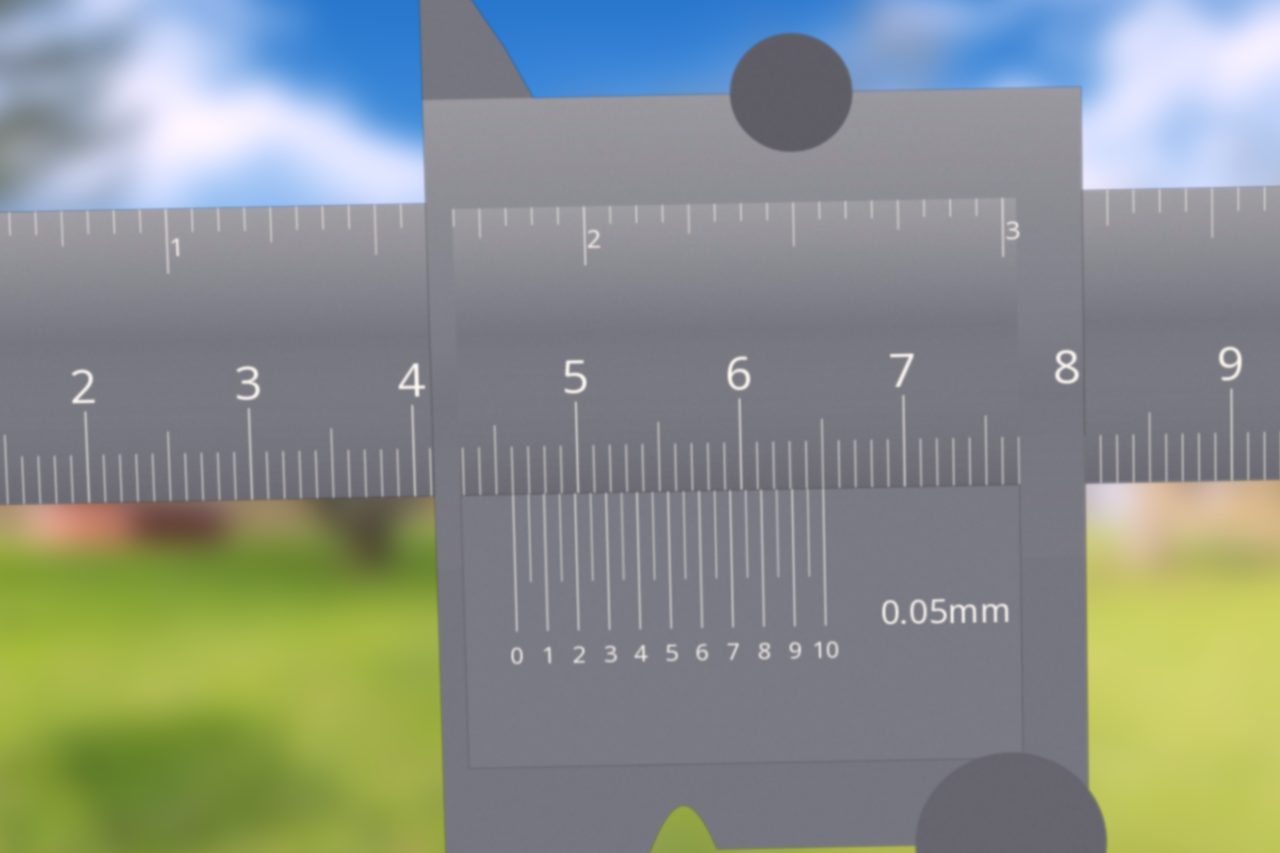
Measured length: 46.0 mm
